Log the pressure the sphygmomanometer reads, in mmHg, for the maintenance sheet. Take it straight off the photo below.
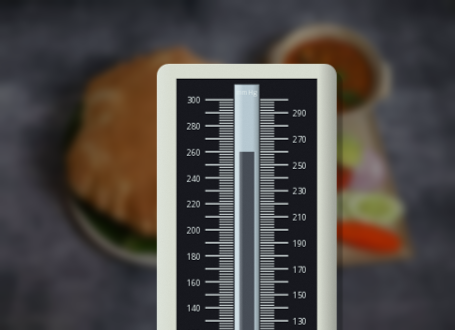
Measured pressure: 260 mmHg
